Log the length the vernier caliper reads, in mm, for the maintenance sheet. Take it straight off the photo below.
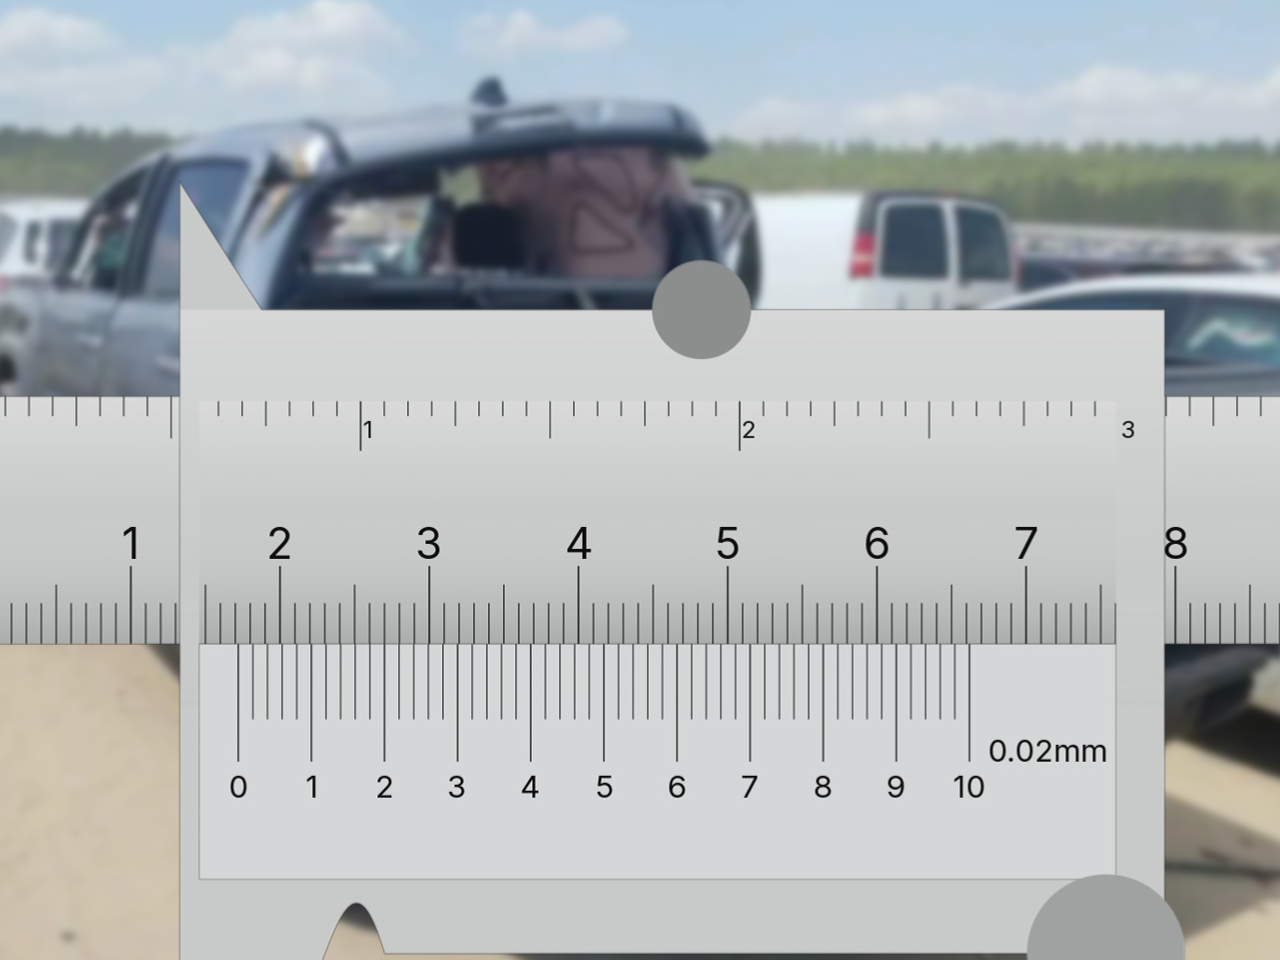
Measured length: 17.2 mm
